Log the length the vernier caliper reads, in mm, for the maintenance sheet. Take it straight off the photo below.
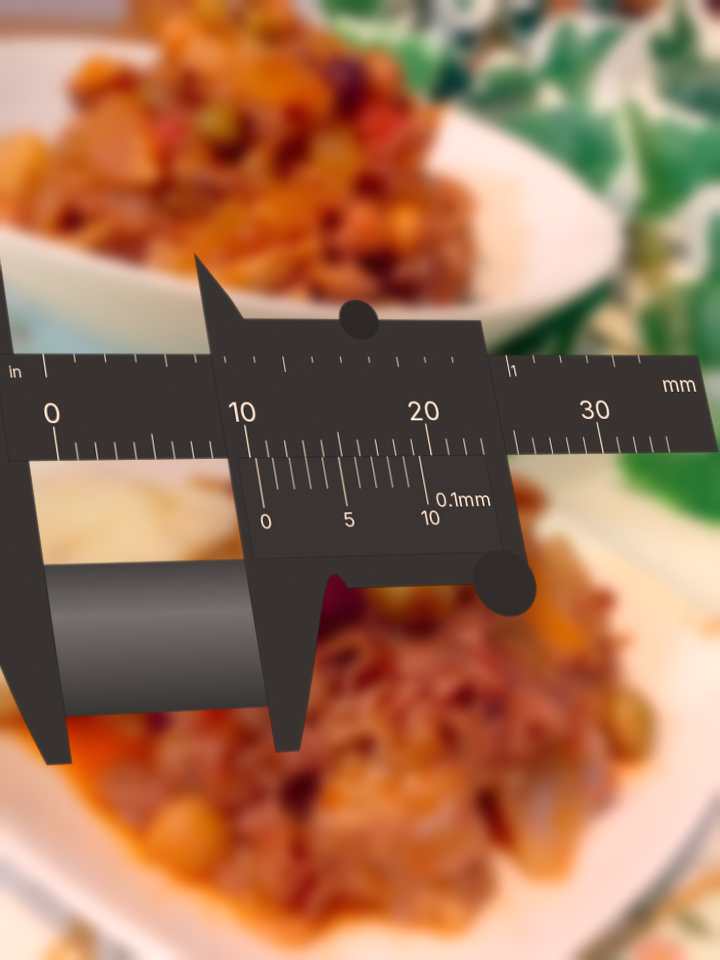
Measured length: 10.3 mm
